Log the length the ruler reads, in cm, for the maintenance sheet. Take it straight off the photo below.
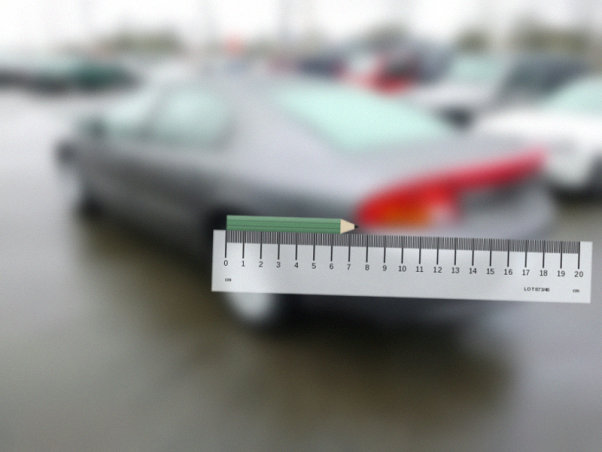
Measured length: 7.5 cm
